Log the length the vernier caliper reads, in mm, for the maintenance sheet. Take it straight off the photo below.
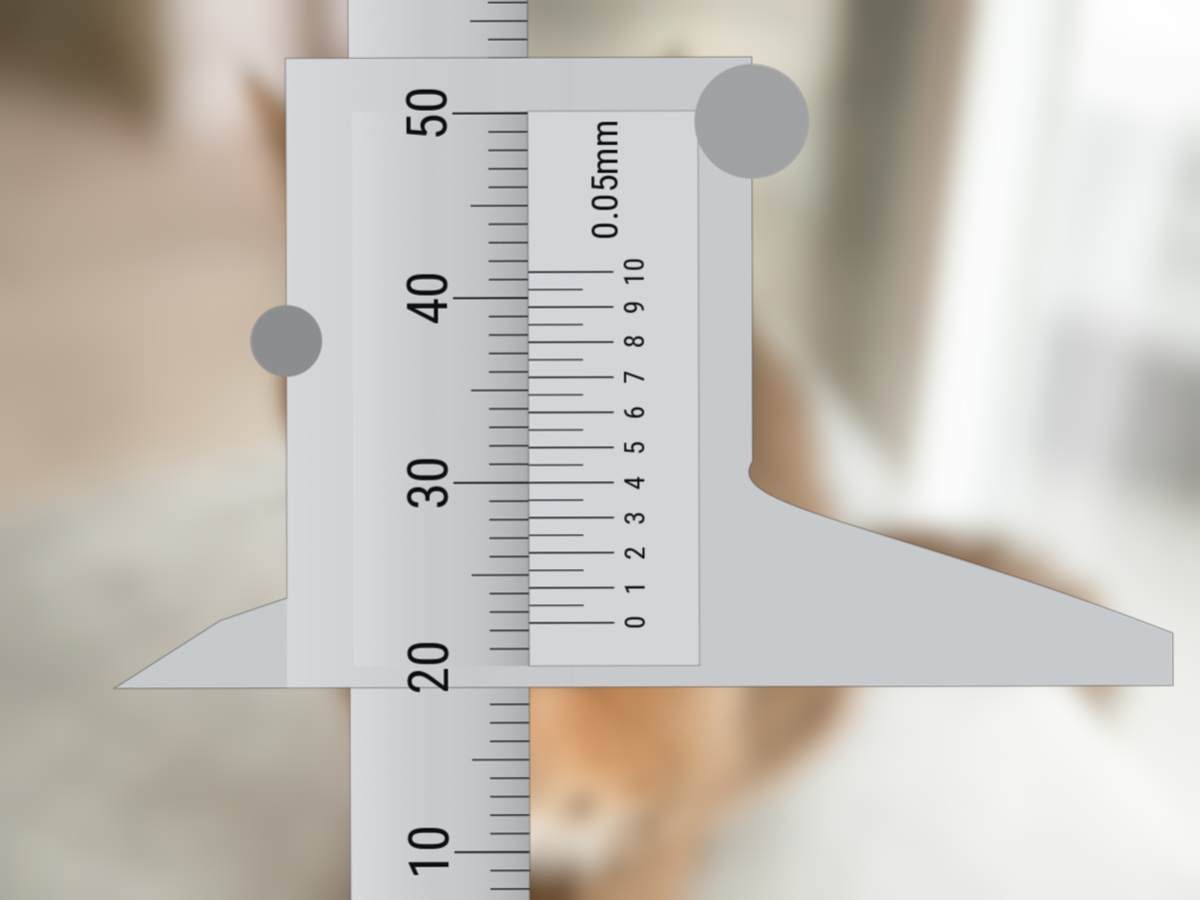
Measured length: 22.4 mm
